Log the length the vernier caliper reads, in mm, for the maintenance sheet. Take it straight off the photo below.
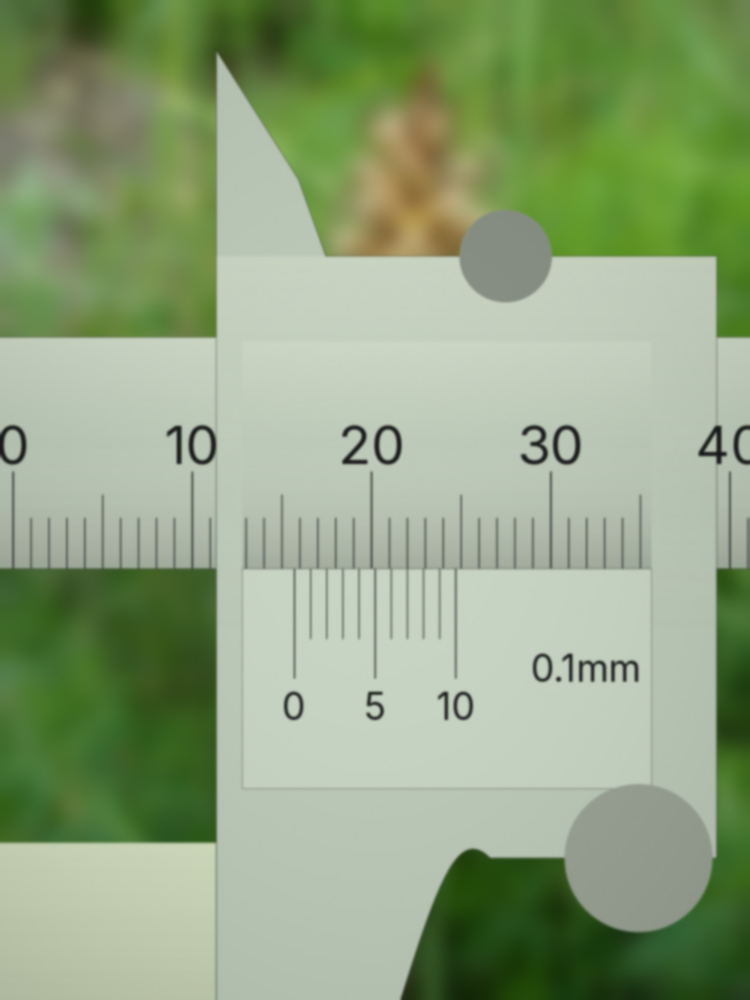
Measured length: 15.7 mm
